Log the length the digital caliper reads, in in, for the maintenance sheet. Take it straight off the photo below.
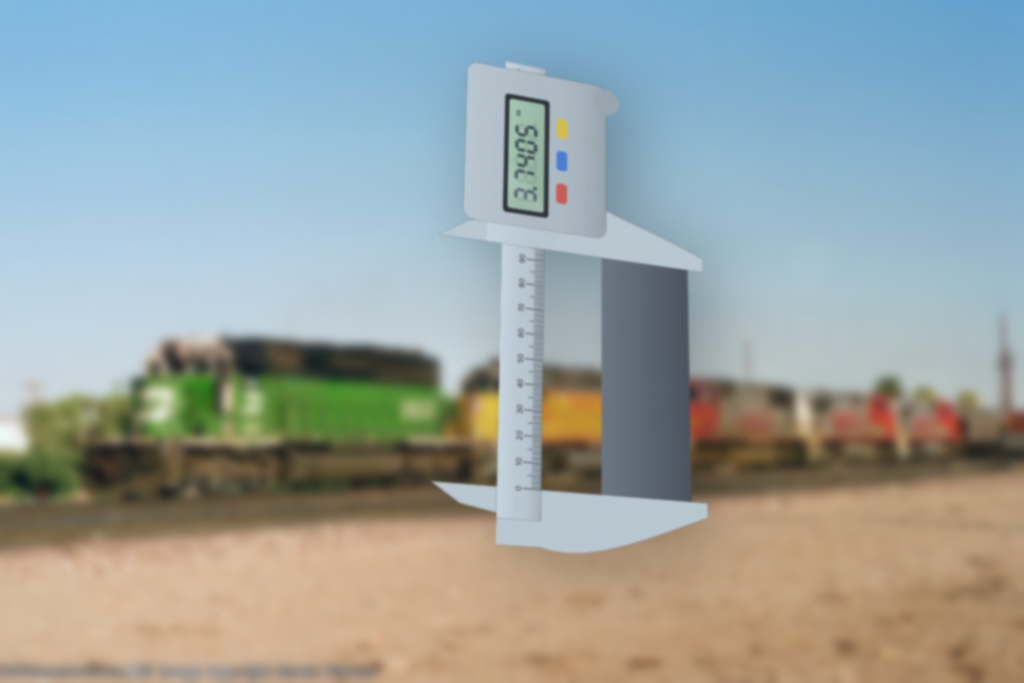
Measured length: 3.7405 in
